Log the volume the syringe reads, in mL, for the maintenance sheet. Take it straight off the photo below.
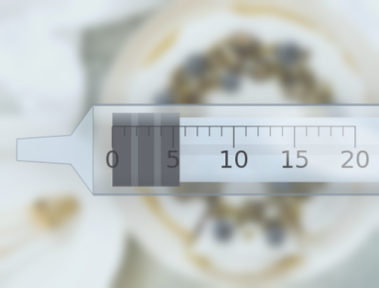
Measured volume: 0 mL
